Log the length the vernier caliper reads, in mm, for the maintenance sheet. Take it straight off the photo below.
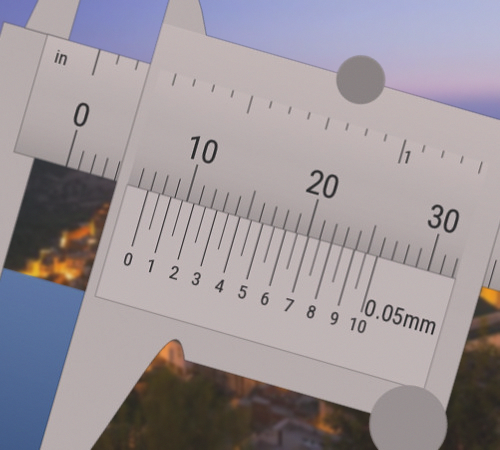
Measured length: 6.8 mm
